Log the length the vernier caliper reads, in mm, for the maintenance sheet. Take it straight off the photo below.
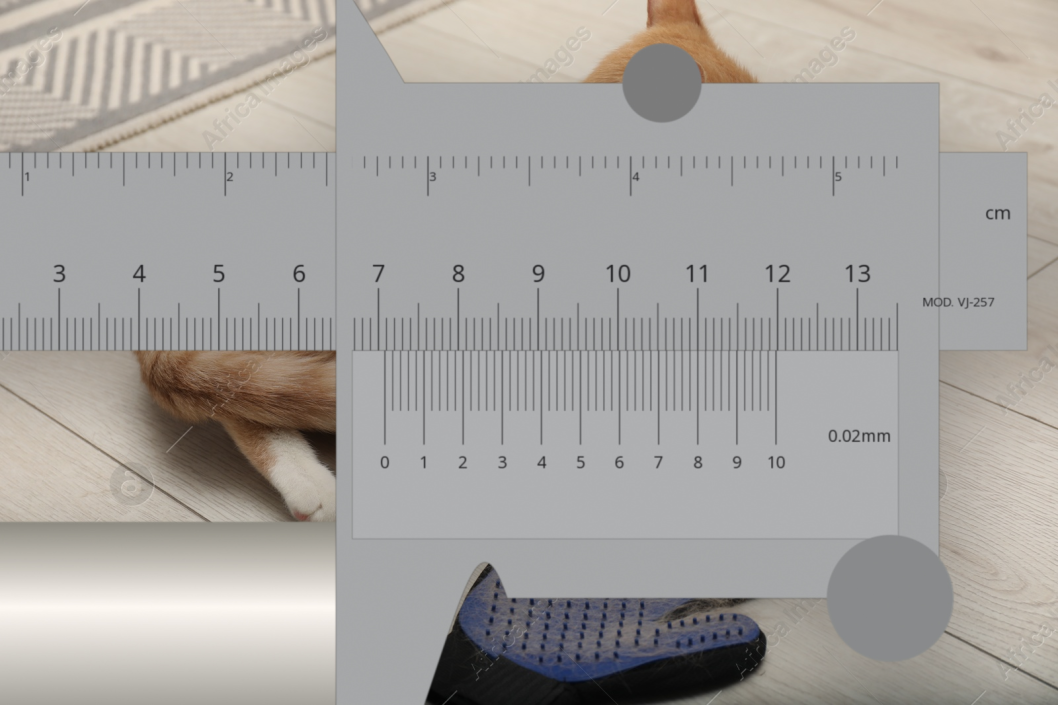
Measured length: 70.8 mm
